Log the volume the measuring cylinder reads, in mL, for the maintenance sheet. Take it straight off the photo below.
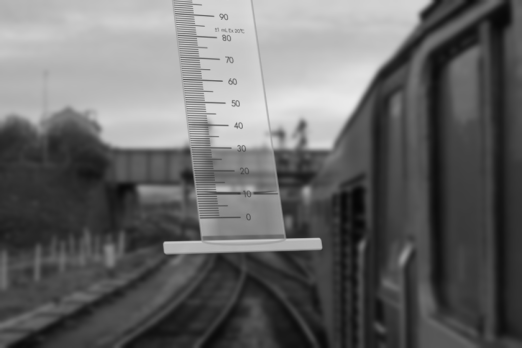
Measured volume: 10 mL
